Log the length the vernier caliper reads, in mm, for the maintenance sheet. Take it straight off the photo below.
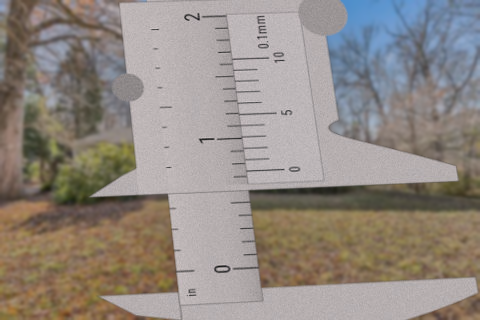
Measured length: 7.4 mm
